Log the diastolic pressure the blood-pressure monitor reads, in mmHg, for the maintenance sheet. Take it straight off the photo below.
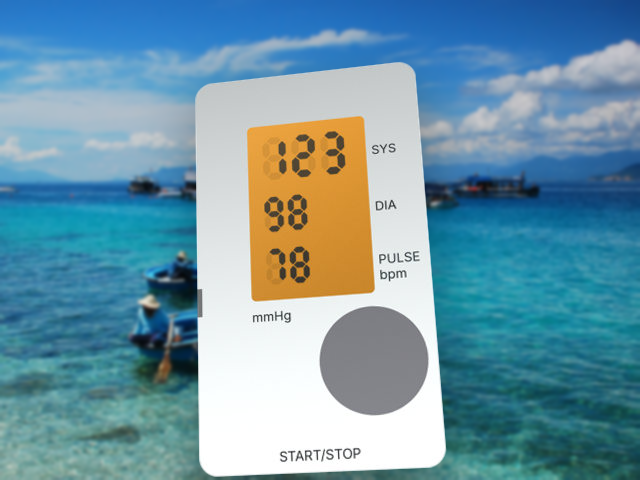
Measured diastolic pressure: 98 mmHg
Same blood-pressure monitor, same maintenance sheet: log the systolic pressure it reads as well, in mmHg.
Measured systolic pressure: 123 mmHg
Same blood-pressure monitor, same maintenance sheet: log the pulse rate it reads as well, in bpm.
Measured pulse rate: 78 bpm
